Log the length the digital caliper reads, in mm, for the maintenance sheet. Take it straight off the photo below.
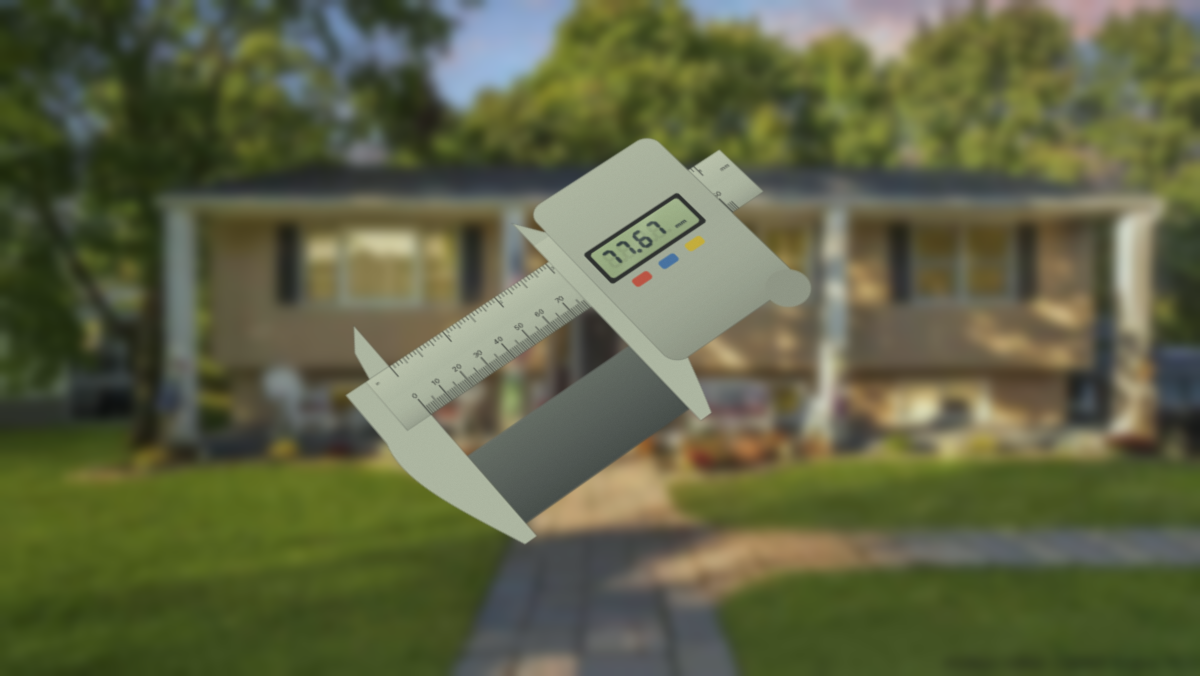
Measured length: 77.67 mm
